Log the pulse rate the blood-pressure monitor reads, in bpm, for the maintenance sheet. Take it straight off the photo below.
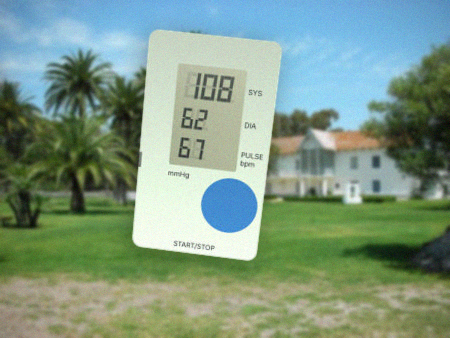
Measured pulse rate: 67 bpm
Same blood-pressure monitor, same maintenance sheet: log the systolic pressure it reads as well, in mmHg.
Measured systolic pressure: 108 mmHg
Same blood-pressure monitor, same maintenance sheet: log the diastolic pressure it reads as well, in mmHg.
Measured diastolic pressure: 62 mmHg
